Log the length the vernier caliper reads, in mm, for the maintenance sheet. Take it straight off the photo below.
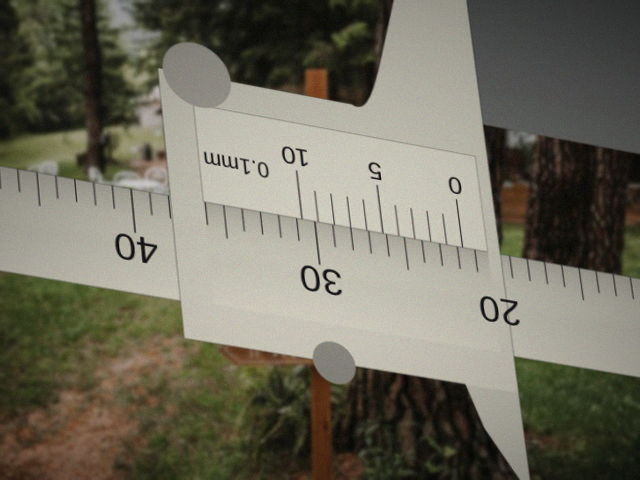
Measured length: 21.7 mm
